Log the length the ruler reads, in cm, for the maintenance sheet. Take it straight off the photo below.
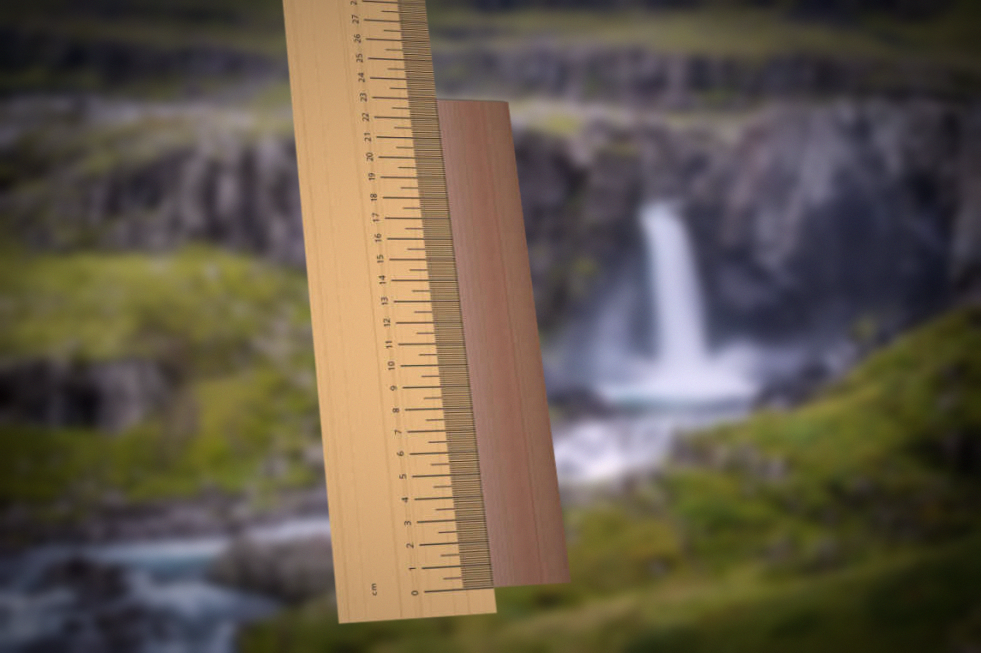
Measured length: 23 cm
